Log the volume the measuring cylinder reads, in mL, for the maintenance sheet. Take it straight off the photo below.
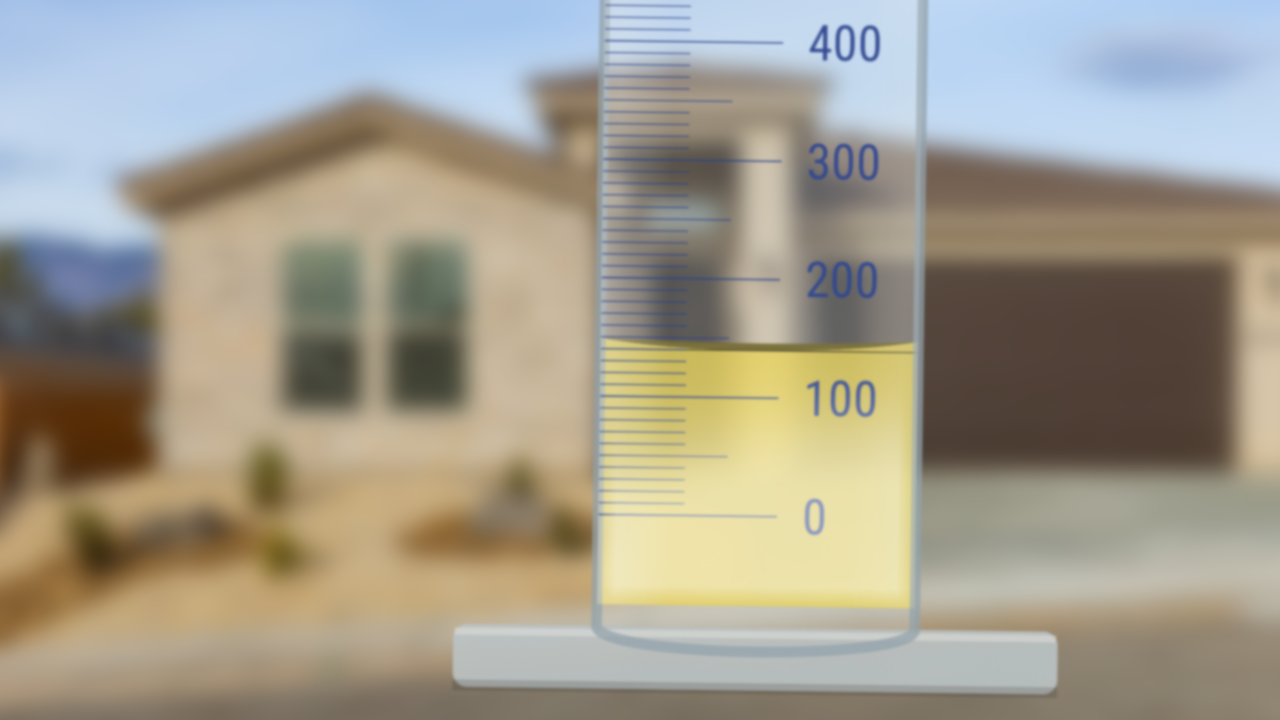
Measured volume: 140 mL
